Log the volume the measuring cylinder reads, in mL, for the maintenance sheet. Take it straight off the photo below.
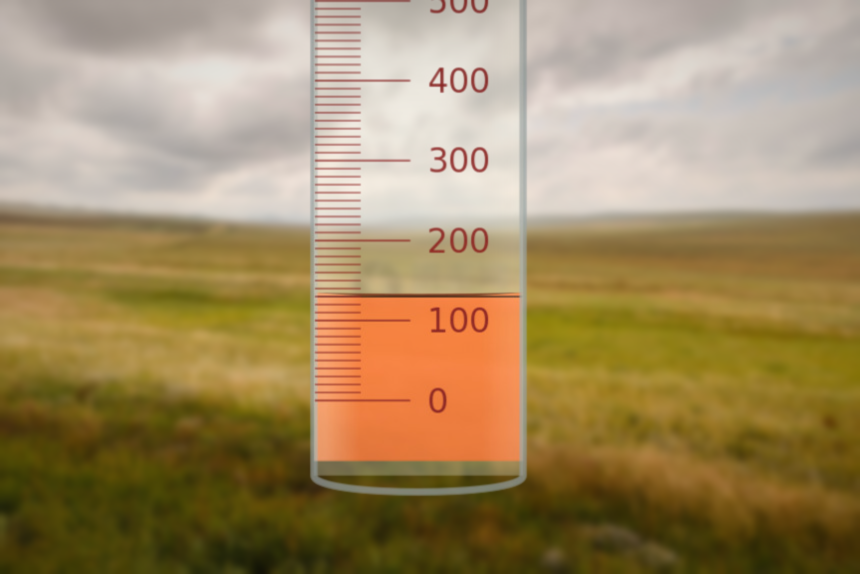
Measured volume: 130 mL
